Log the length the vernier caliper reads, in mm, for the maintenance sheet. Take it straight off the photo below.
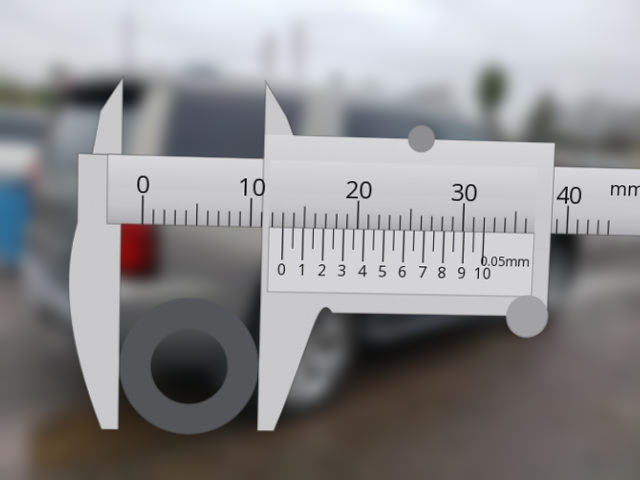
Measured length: 13.0 mm
